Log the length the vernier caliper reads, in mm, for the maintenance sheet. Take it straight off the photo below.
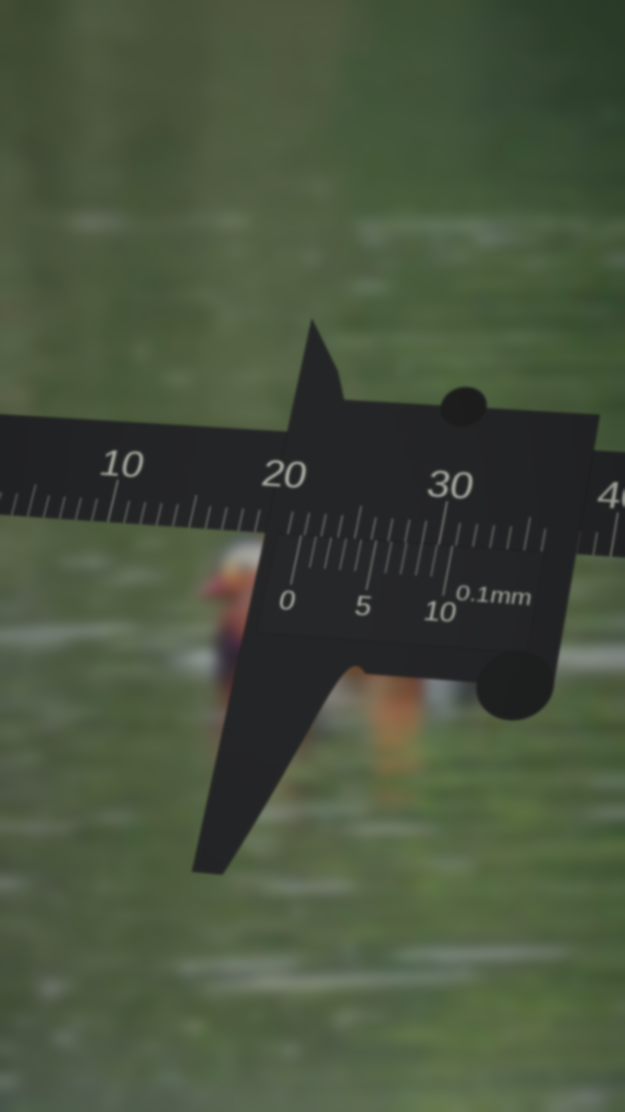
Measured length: 21.8 mm
